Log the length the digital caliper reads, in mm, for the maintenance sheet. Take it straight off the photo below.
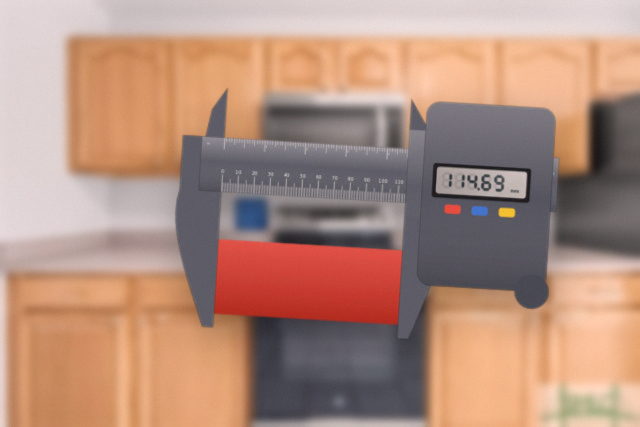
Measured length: 114.69 mm
